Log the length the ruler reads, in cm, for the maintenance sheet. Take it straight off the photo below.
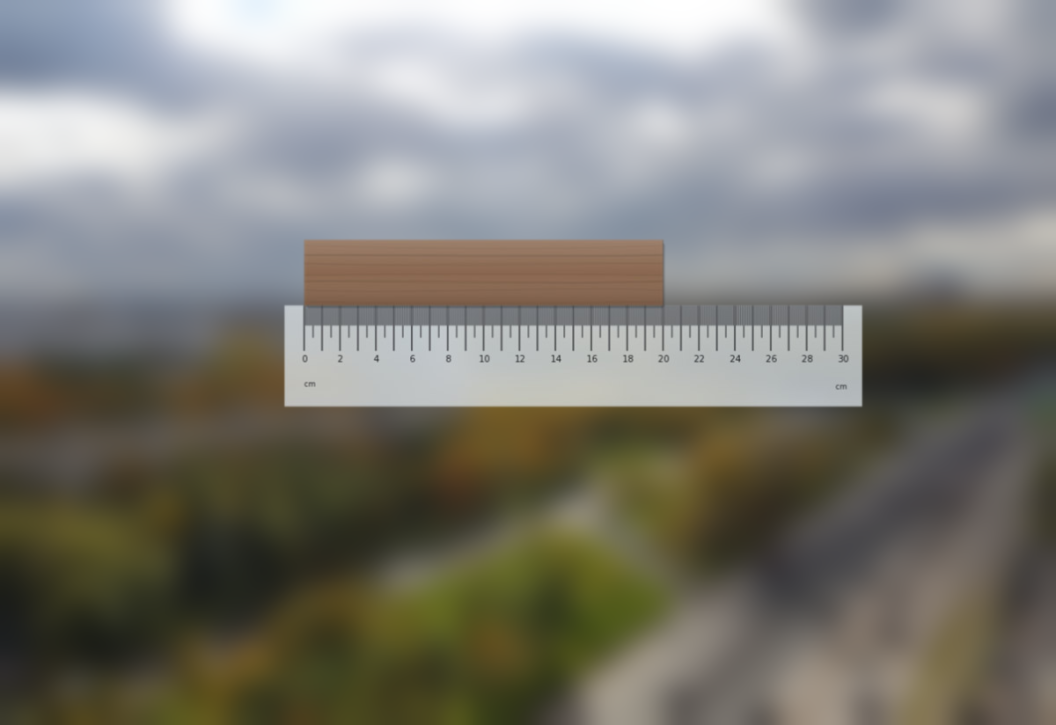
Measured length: 20 cm
